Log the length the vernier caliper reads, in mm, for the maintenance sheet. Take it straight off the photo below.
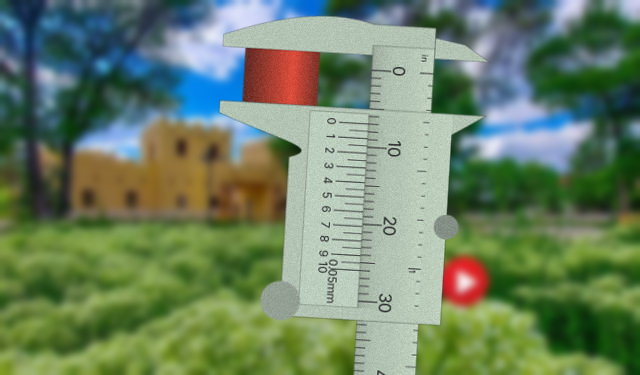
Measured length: 7.0 mm
